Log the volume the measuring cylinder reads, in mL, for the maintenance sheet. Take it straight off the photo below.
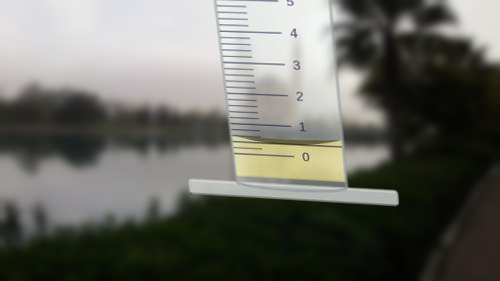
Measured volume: 0.4 mL
